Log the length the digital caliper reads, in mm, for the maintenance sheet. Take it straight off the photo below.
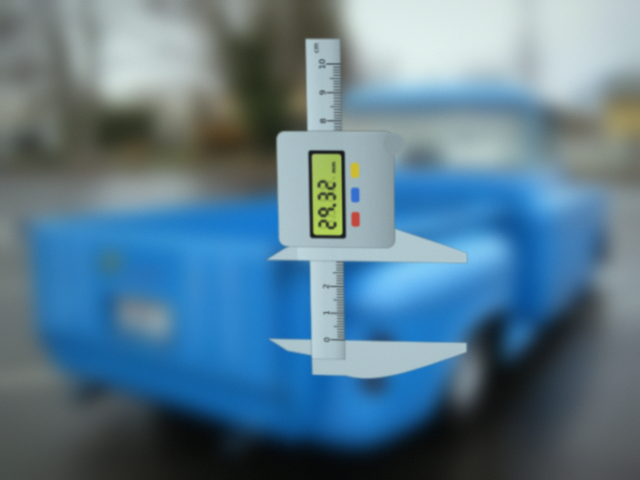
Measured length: 29.32 mm
